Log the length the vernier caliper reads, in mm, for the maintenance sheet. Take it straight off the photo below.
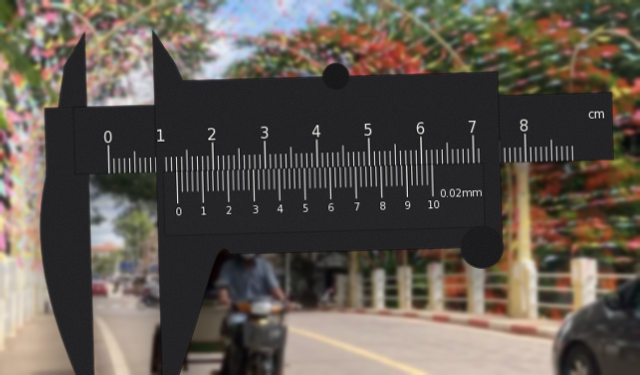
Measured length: 13.0 mm
